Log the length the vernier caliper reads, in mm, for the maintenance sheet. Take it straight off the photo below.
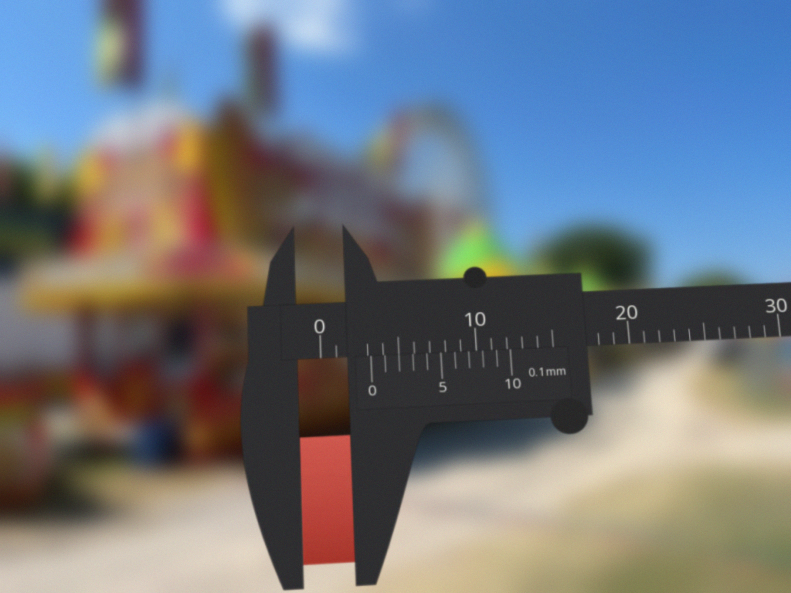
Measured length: 3.2 mm
